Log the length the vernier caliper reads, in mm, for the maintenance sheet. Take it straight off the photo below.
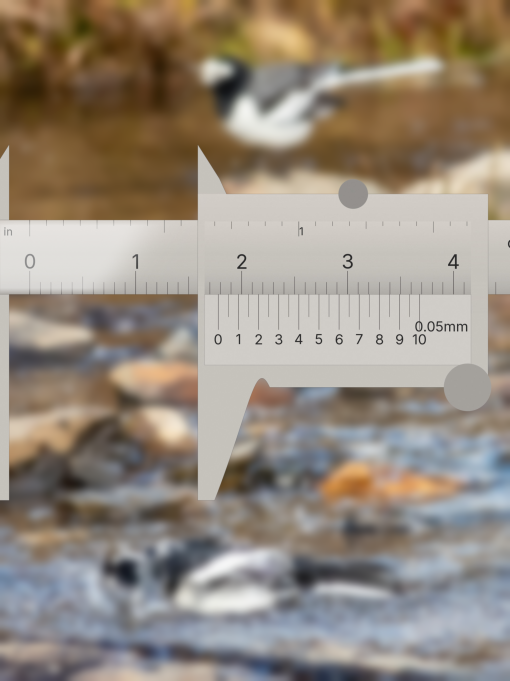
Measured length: 17.8 mm
